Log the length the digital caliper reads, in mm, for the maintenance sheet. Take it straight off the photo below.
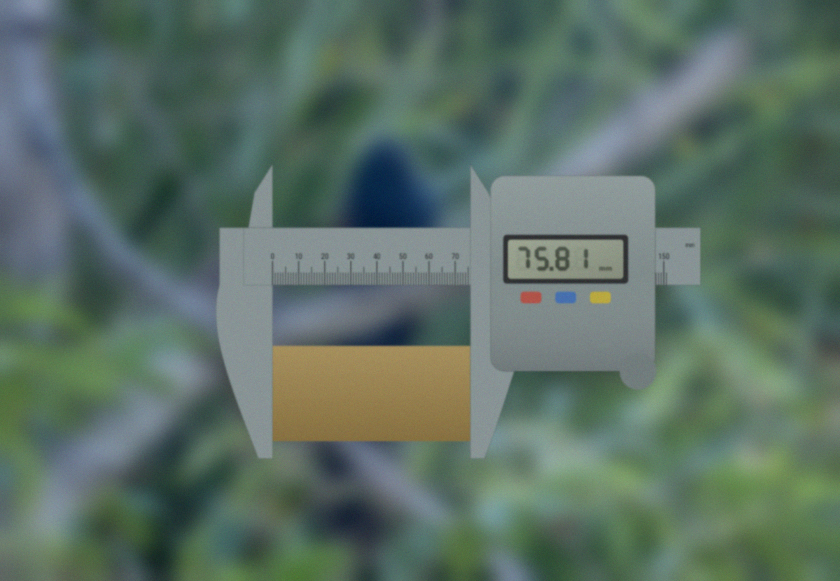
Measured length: 75.81 mm
